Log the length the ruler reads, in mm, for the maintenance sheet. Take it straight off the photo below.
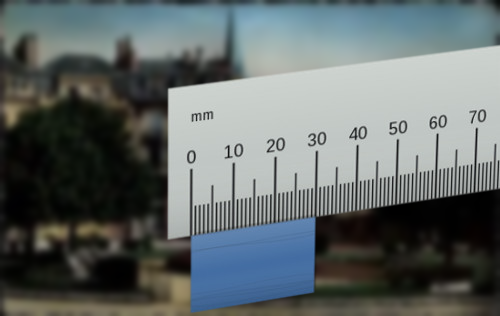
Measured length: 30 mm
